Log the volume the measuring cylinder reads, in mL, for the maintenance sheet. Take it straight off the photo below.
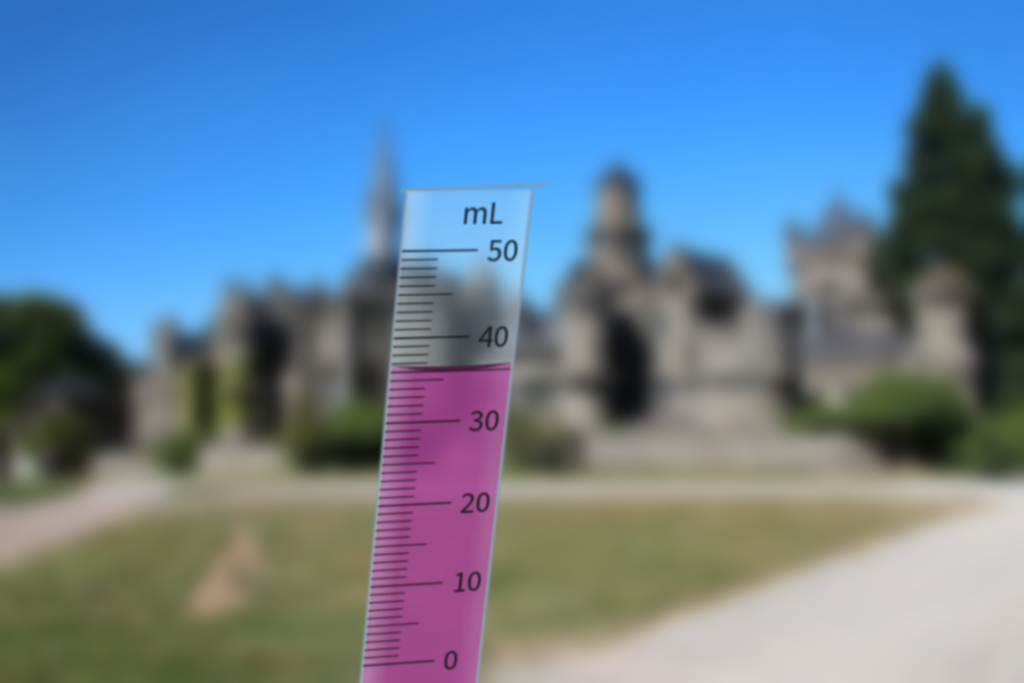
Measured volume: 36 mL
